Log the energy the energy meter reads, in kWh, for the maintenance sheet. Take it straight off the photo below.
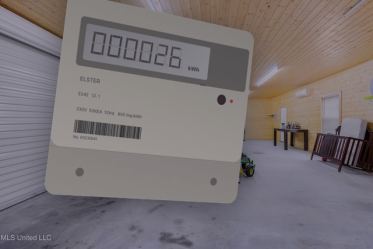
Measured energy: 26 kWh
